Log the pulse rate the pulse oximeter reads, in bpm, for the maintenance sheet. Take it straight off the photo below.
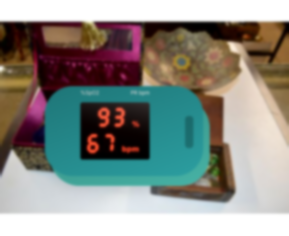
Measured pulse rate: 67 bpm
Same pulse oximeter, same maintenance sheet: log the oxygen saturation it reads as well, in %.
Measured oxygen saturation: 93 %
